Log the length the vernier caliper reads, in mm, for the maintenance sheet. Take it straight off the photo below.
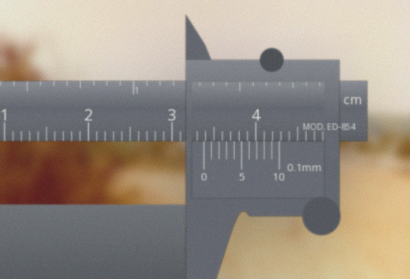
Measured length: 33.8 mm
